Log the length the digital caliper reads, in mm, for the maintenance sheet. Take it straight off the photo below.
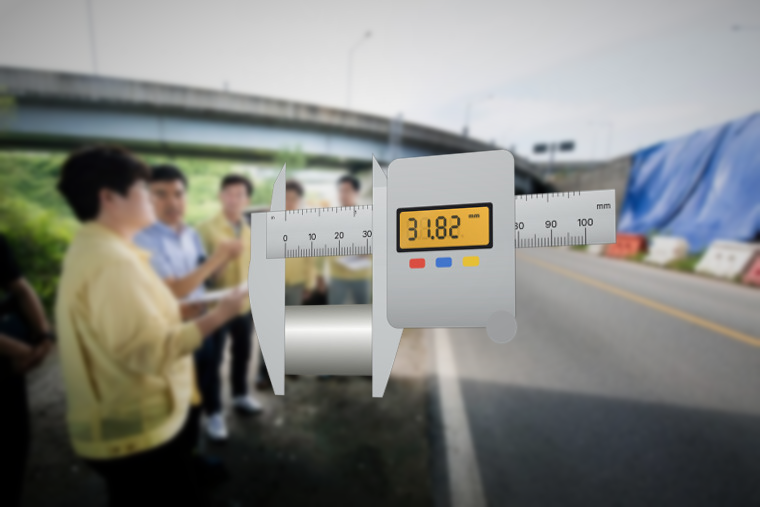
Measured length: 31.82 mm
